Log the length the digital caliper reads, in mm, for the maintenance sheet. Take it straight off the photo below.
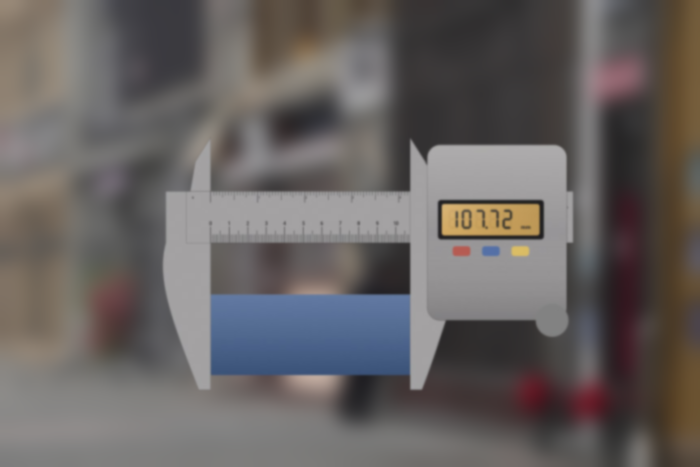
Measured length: 107.72 mm
